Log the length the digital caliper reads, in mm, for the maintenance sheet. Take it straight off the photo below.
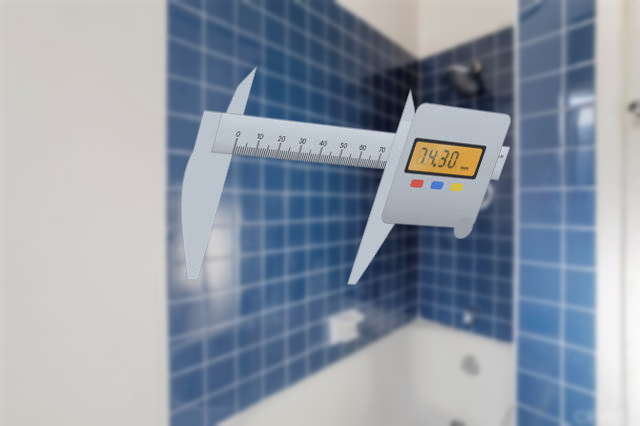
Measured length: 74.30 mm
